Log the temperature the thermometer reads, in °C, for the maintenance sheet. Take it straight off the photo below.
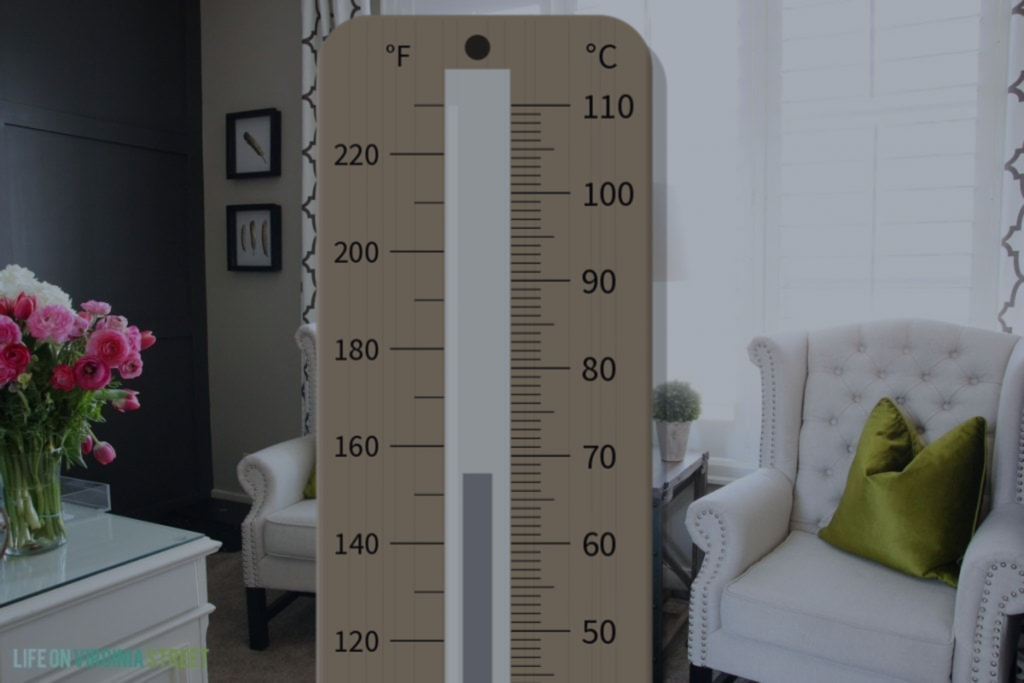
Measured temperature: 68 °C
